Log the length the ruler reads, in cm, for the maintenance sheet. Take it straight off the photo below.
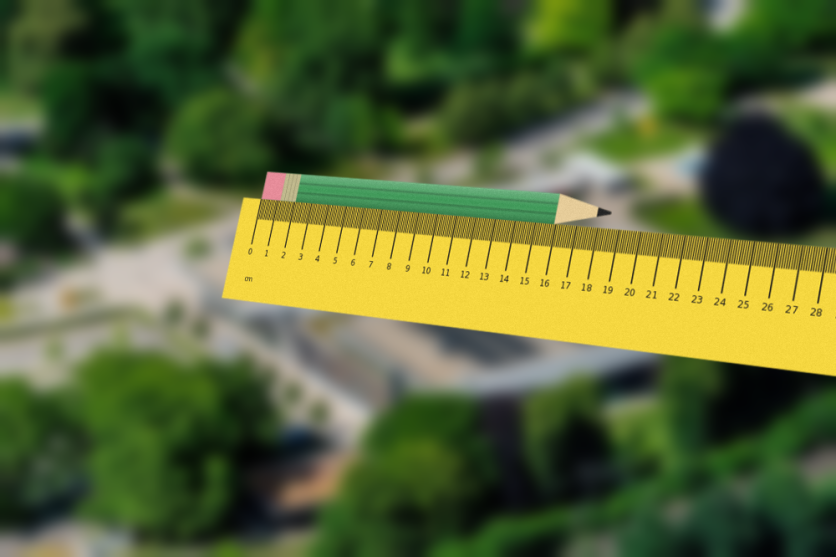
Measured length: 18.5 cm
